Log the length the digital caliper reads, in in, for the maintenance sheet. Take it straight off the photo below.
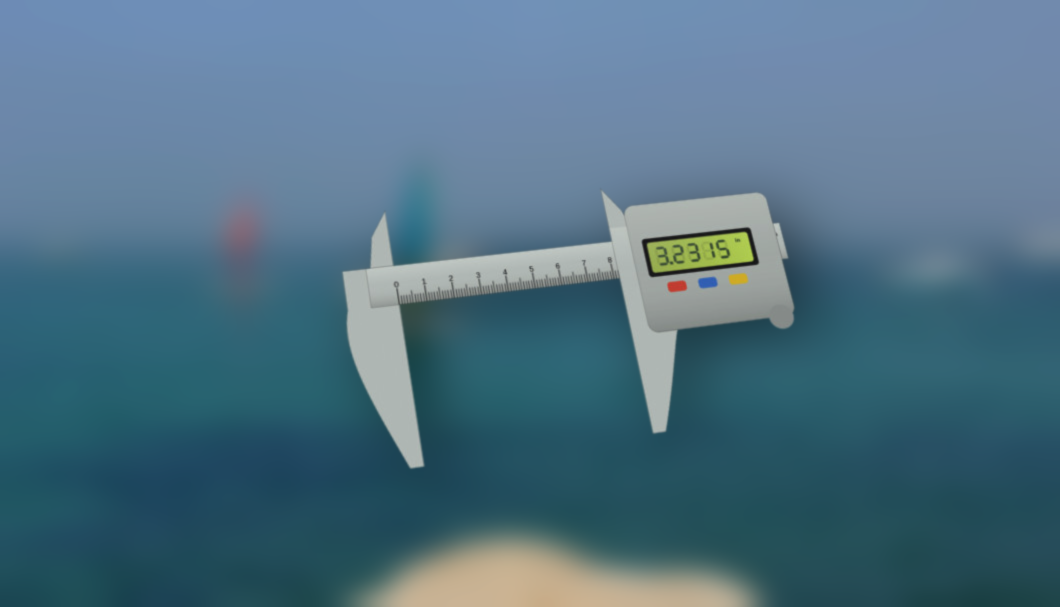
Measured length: 3.2315 in
